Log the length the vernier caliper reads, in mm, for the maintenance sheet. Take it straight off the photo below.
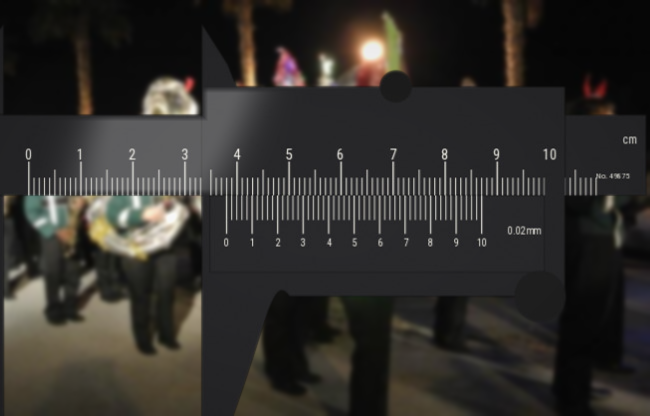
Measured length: 38.0 mm
